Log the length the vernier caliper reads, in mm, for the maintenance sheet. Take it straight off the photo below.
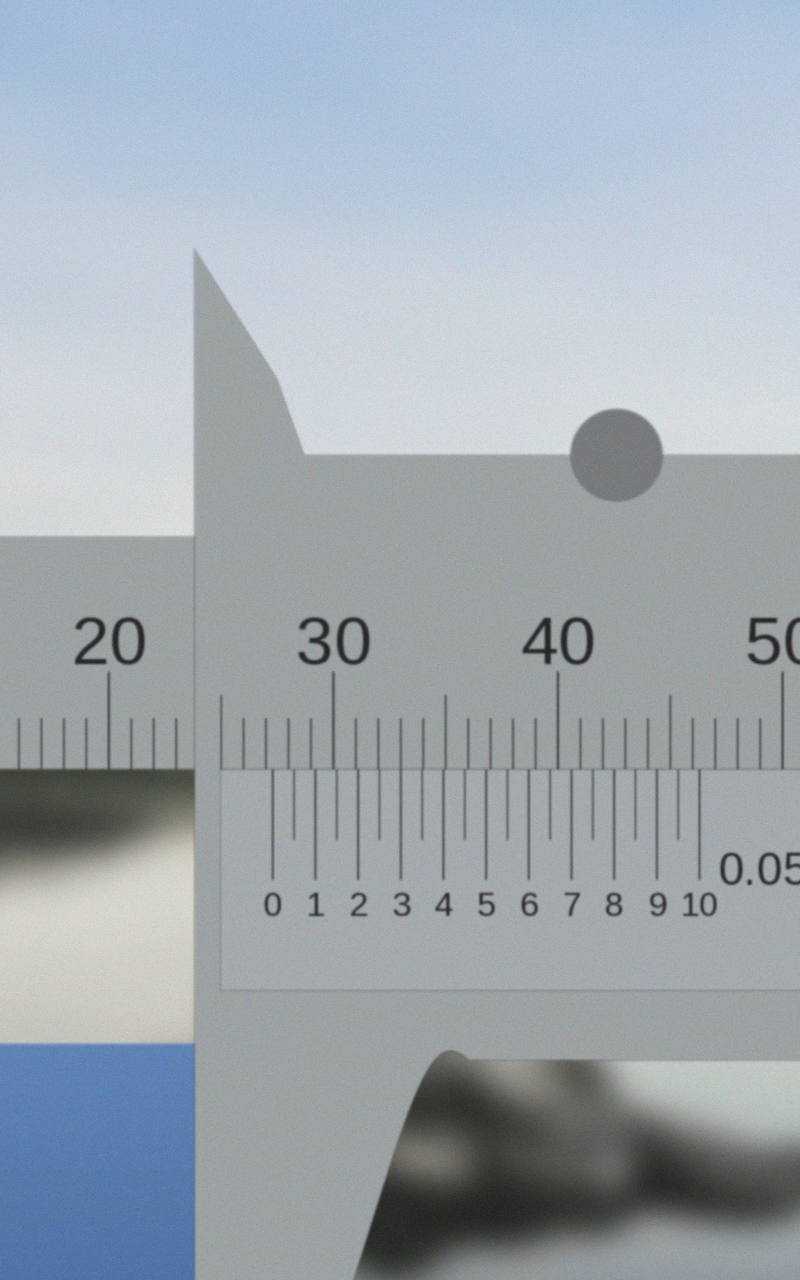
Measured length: 27.3 mm
